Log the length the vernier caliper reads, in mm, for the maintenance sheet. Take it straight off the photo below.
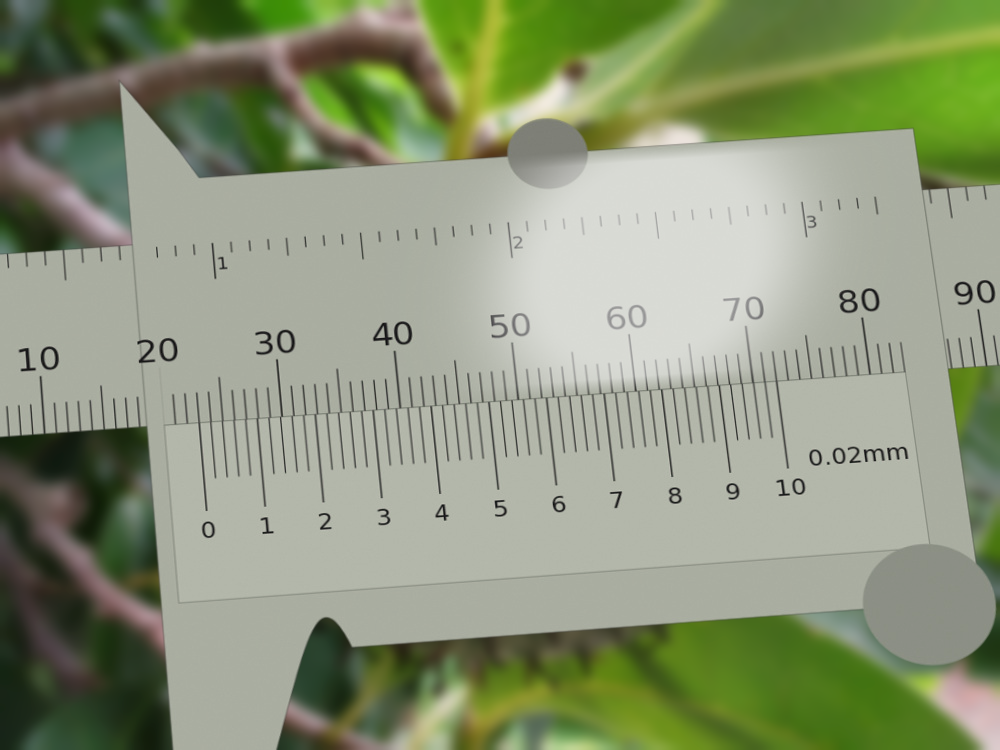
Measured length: 23.0 mm
